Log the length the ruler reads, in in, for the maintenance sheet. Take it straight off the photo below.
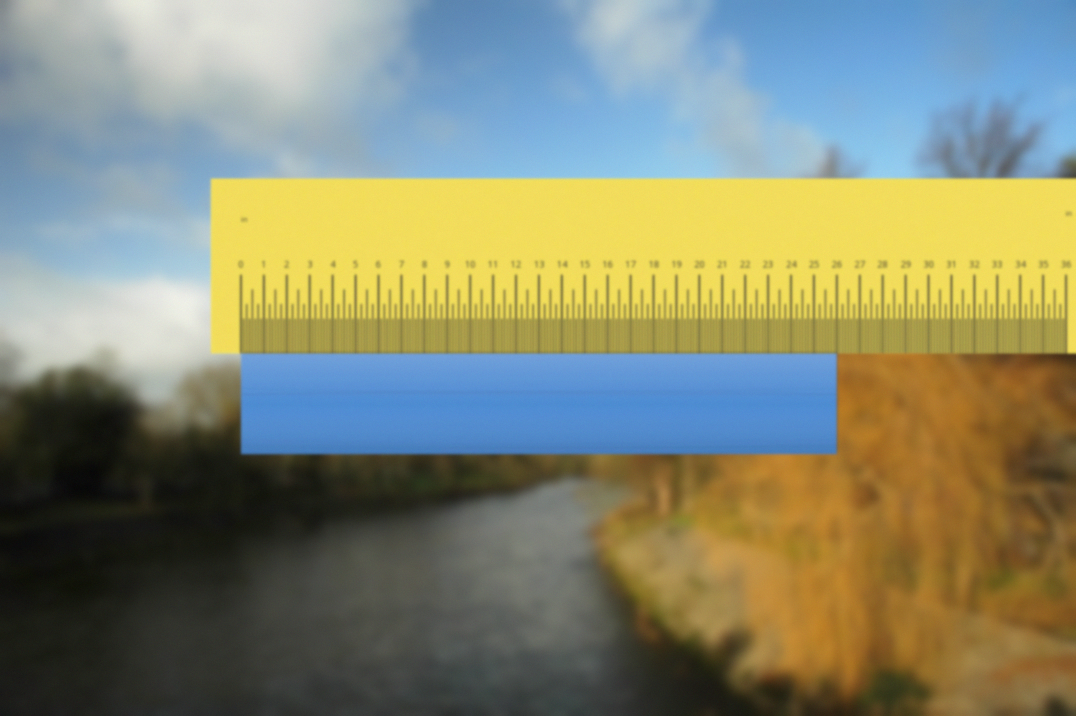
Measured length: 26 in
